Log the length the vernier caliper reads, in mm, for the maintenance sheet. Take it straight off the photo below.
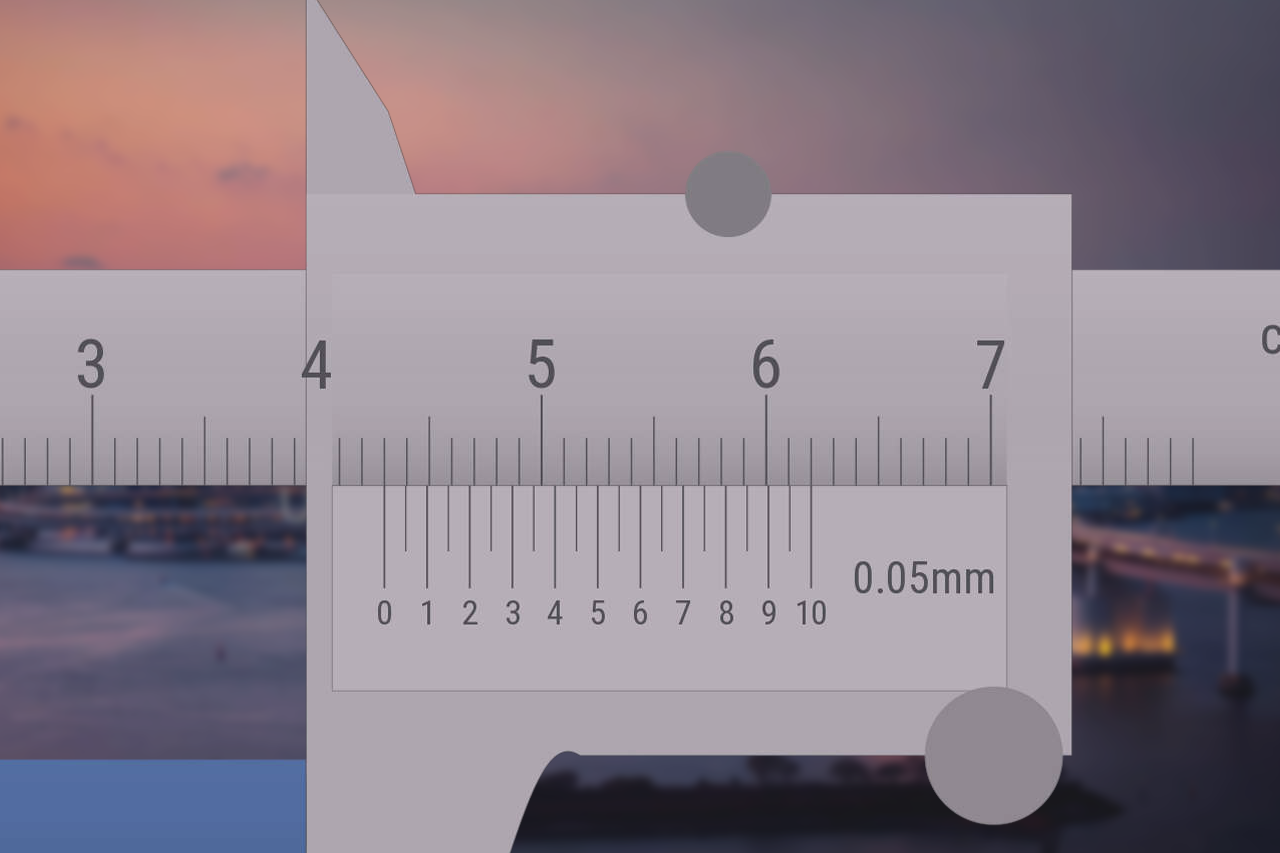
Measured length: 43.0 mm
